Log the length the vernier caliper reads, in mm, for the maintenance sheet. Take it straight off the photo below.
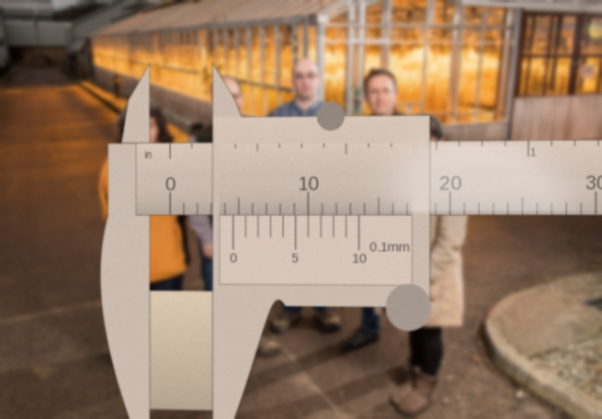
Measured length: 4.6 mm
